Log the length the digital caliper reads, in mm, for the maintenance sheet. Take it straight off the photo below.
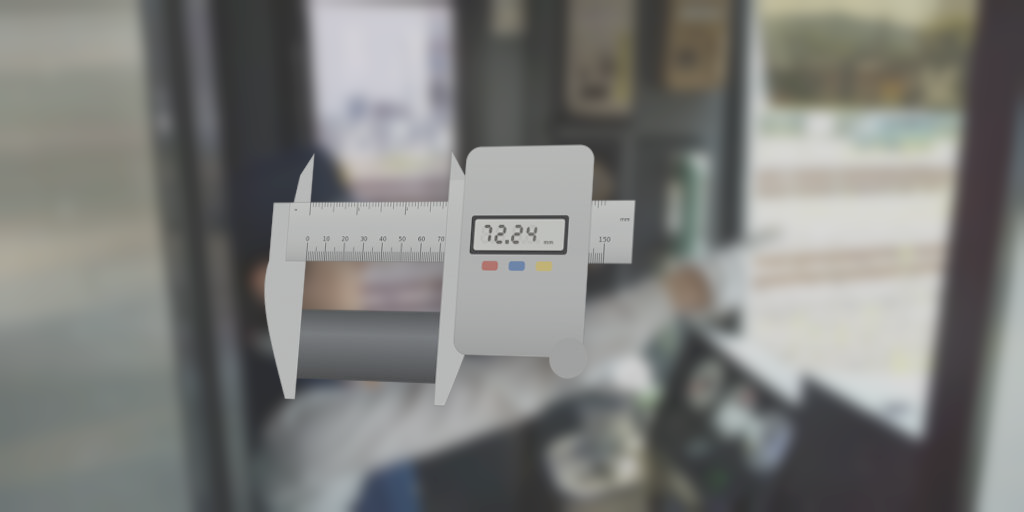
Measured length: 72.24 mm
